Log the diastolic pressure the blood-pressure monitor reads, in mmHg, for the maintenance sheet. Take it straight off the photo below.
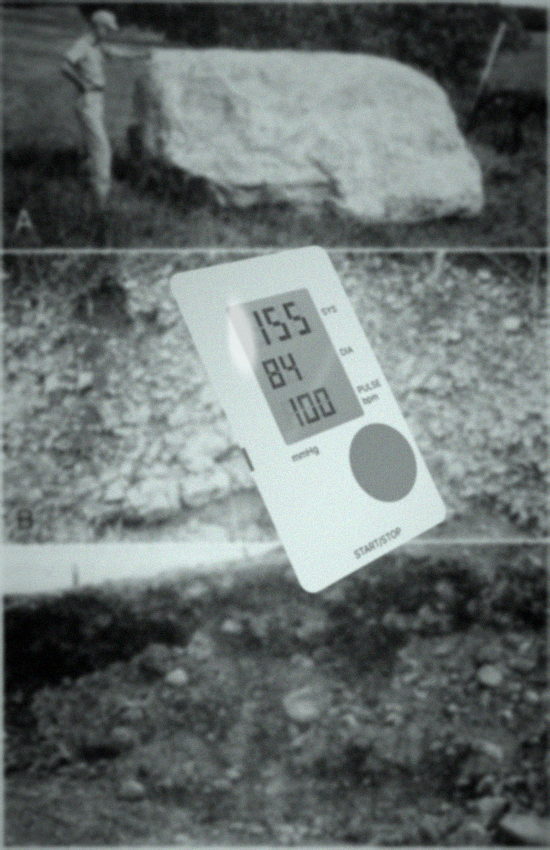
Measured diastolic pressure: 84 mmHg
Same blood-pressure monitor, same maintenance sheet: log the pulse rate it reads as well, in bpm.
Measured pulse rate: 100 bpm
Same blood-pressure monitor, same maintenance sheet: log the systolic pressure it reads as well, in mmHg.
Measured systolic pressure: 155 mmHg
